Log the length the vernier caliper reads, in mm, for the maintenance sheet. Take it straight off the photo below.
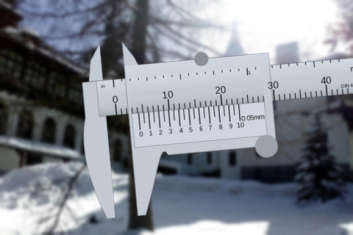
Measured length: 4.2 mm
